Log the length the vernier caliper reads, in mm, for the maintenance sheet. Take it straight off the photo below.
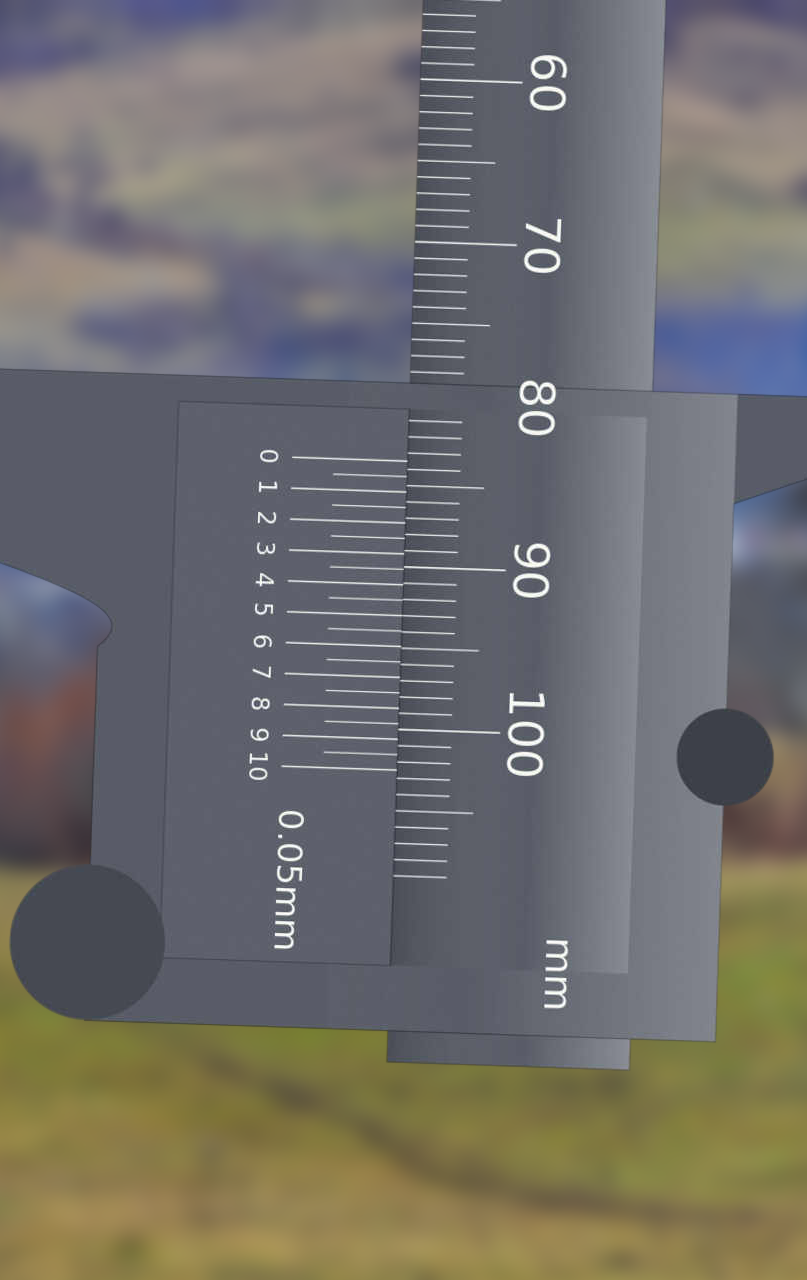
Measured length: 83.5 mm
